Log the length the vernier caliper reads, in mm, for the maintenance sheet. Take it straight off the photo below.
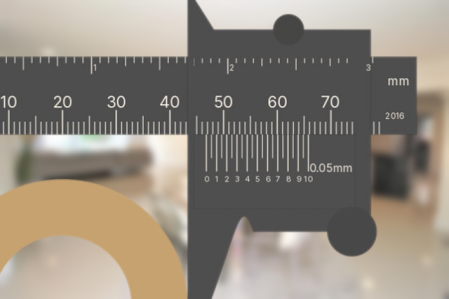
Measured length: 46.8 mm
